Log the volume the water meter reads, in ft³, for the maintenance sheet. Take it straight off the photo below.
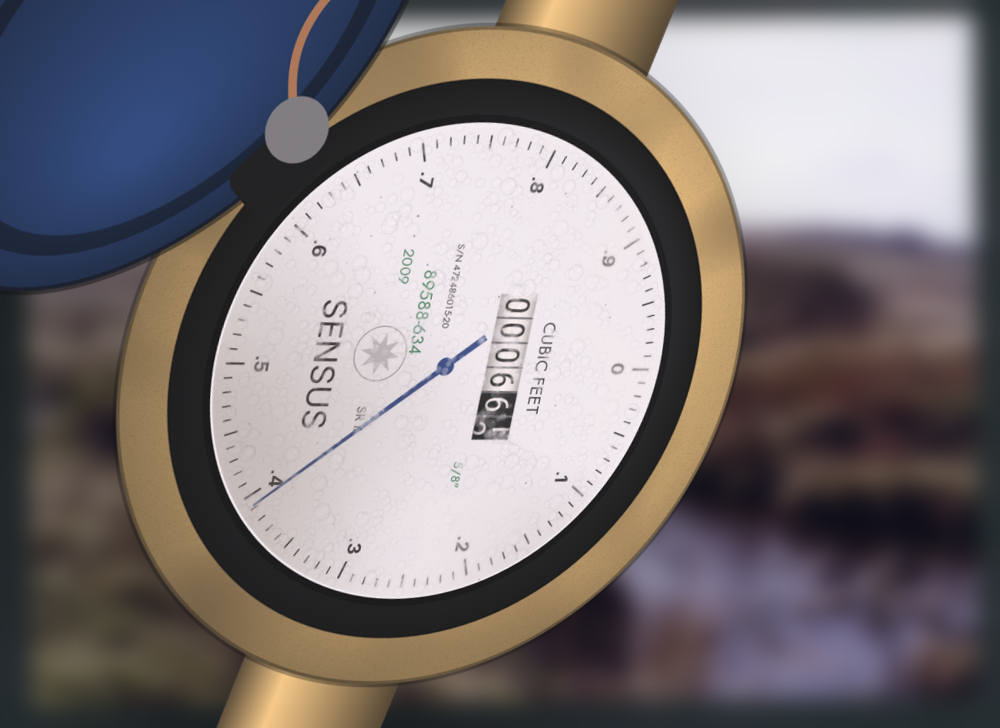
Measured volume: 661.39 ft³
